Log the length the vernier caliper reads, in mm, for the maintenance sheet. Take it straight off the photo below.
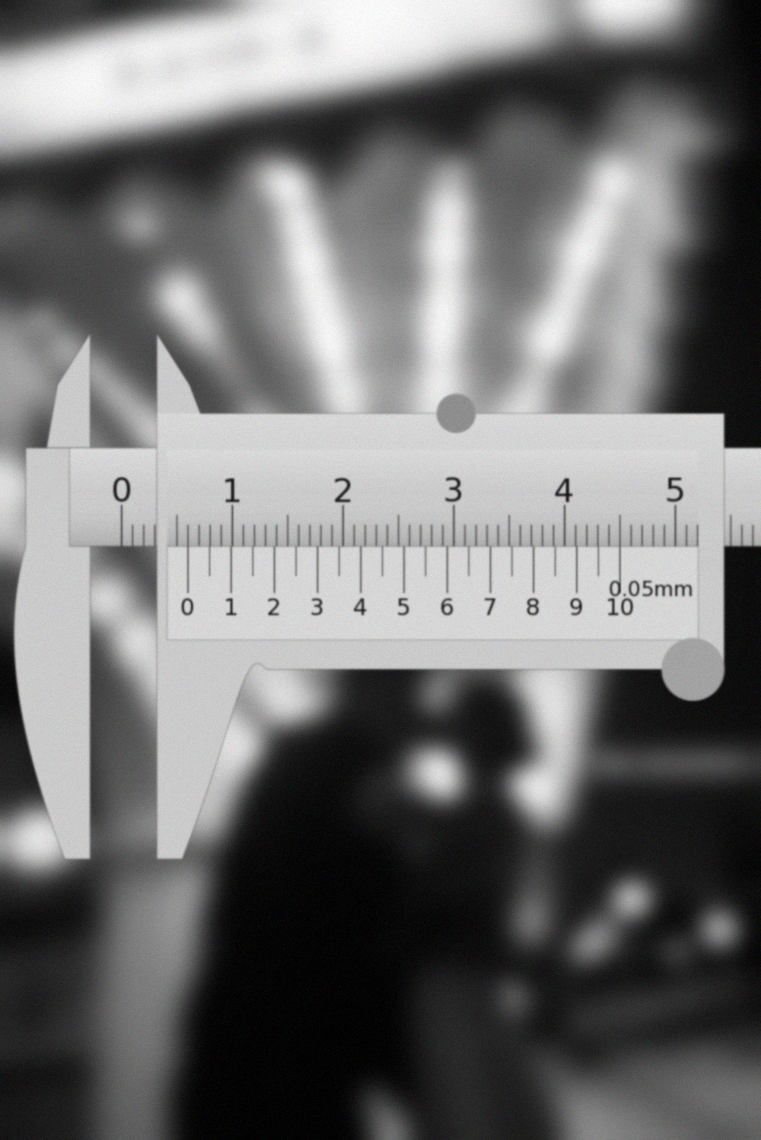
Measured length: 6.0 mm
